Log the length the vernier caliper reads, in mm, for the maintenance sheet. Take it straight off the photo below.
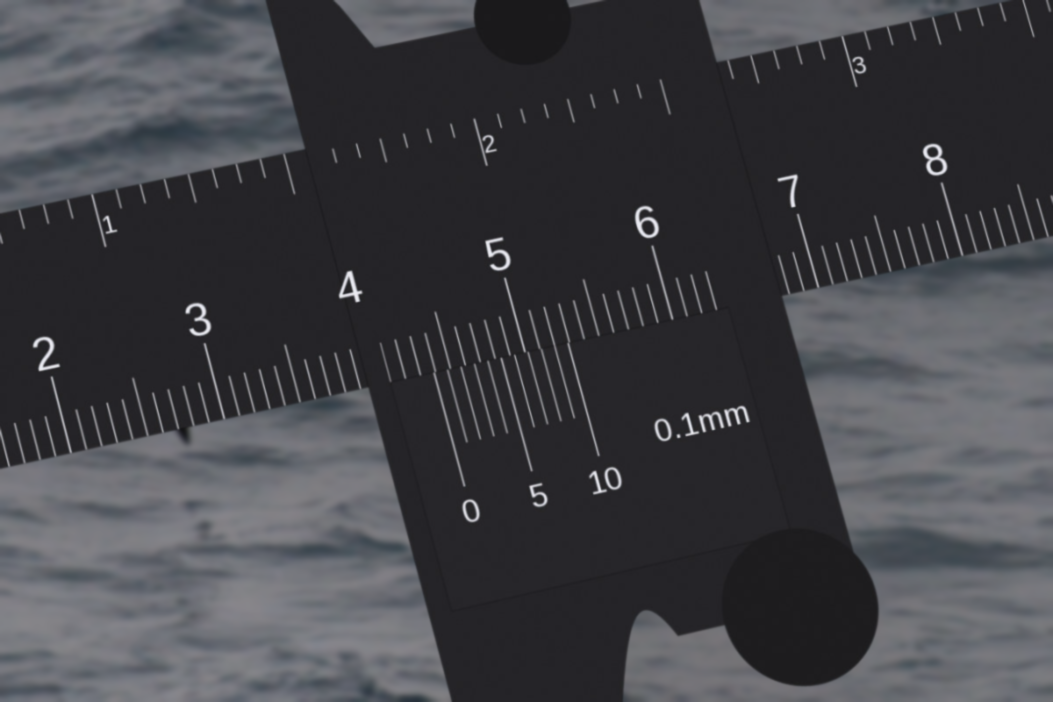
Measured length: 43.9 mm
